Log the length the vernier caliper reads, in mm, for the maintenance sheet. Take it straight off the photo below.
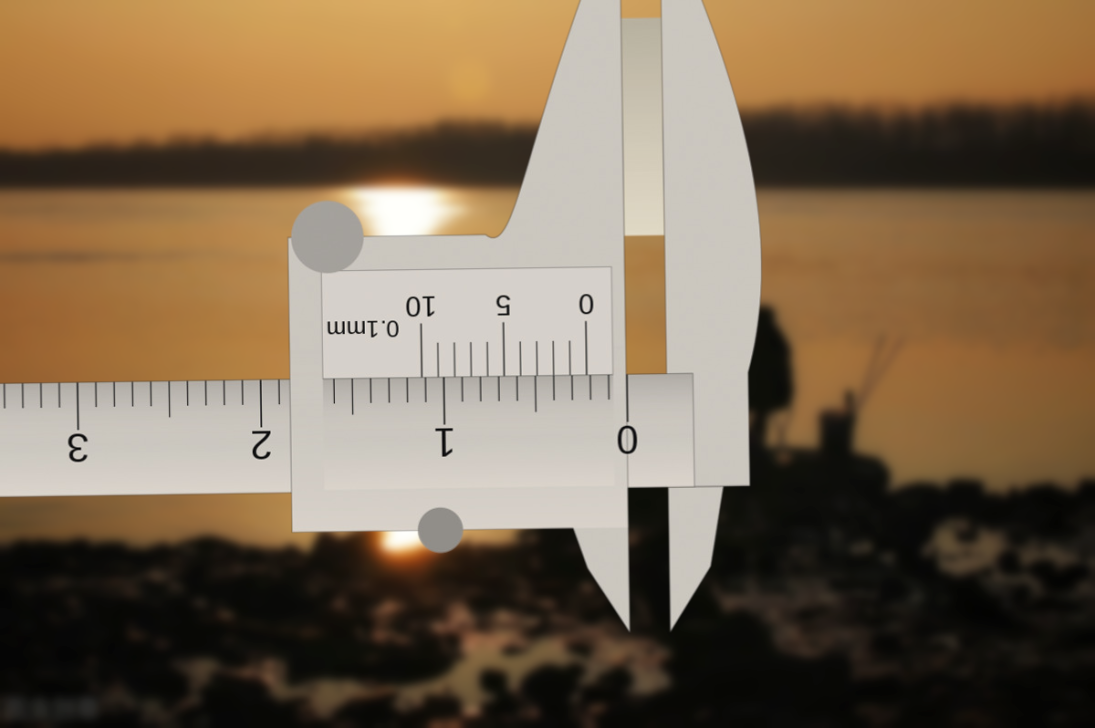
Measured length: 2.2 mm
